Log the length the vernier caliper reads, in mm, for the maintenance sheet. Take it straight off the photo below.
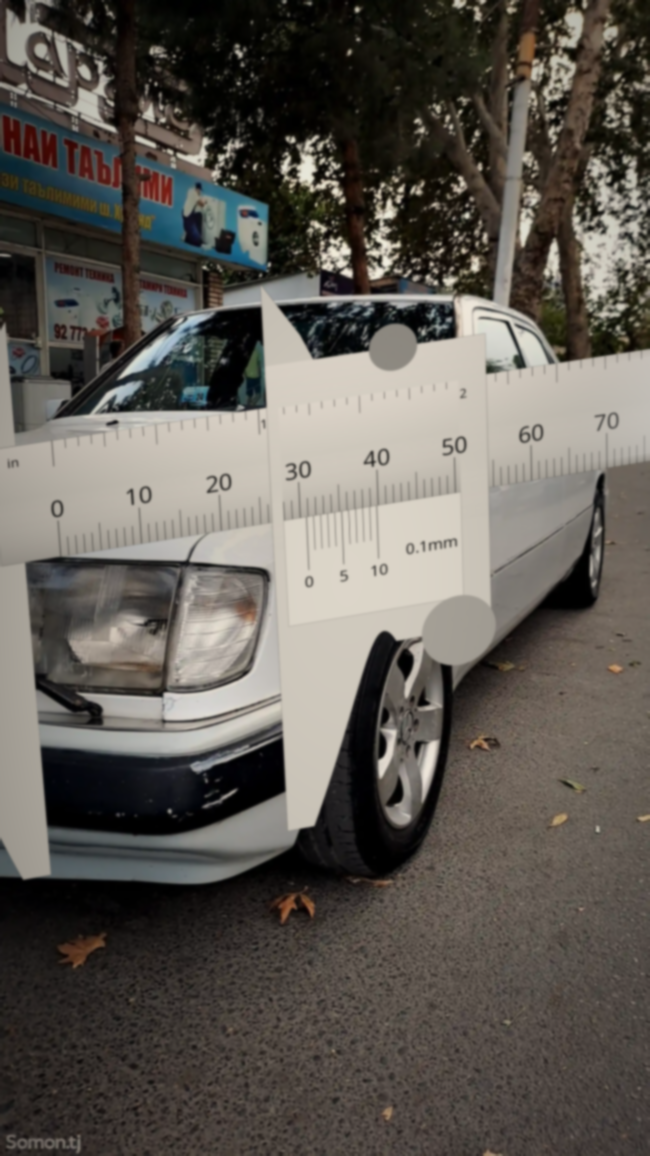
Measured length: 30.8 mm
